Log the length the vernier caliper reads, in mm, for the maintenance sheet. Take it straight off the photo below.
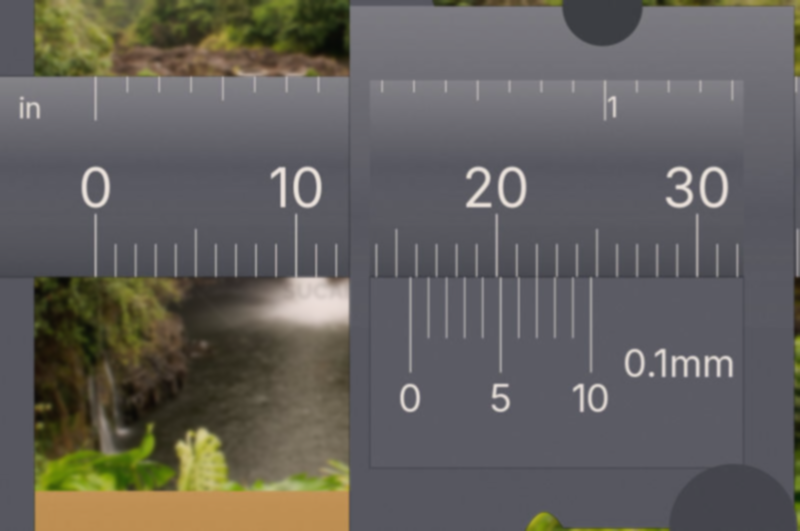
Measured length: 15.7 mm
